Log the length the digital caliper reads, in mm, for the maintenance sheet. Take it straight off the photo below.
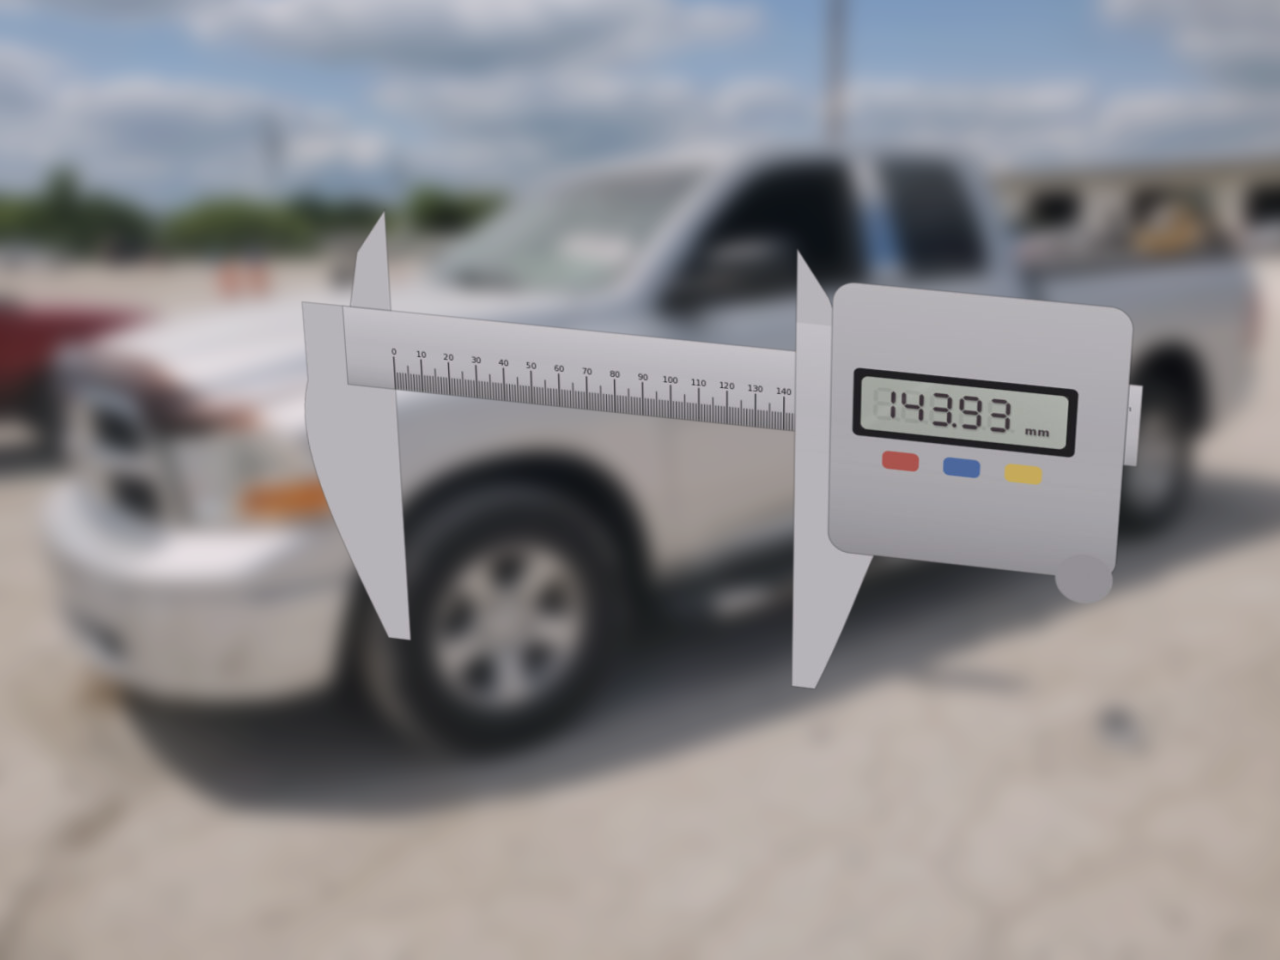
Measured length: 143.93 mm
